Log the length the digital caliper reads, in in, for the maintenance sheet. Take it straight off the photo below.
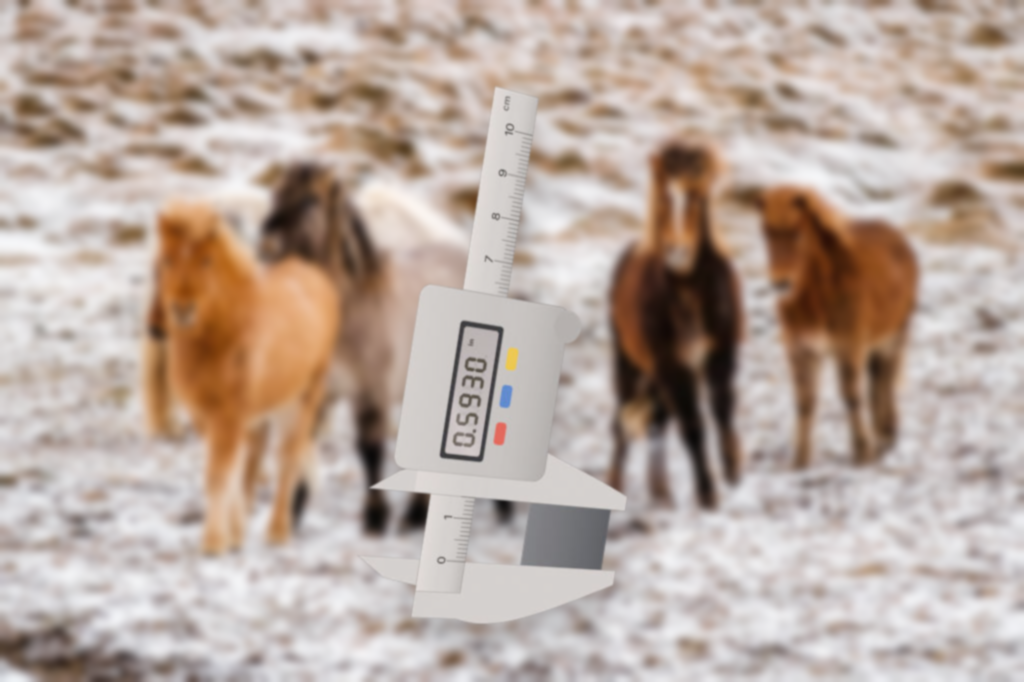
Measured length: 0.5930 in
